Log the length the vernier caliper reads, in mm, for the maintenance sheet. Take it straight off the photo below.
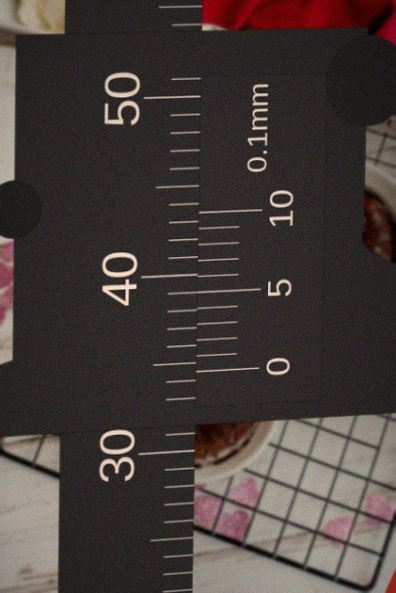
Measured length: 34.5 mm
